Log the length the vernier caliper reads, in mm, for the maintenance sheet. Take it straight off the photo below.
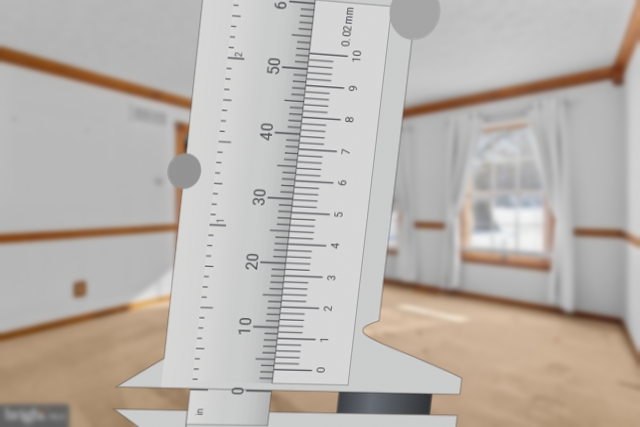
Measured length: 3.4 mm
